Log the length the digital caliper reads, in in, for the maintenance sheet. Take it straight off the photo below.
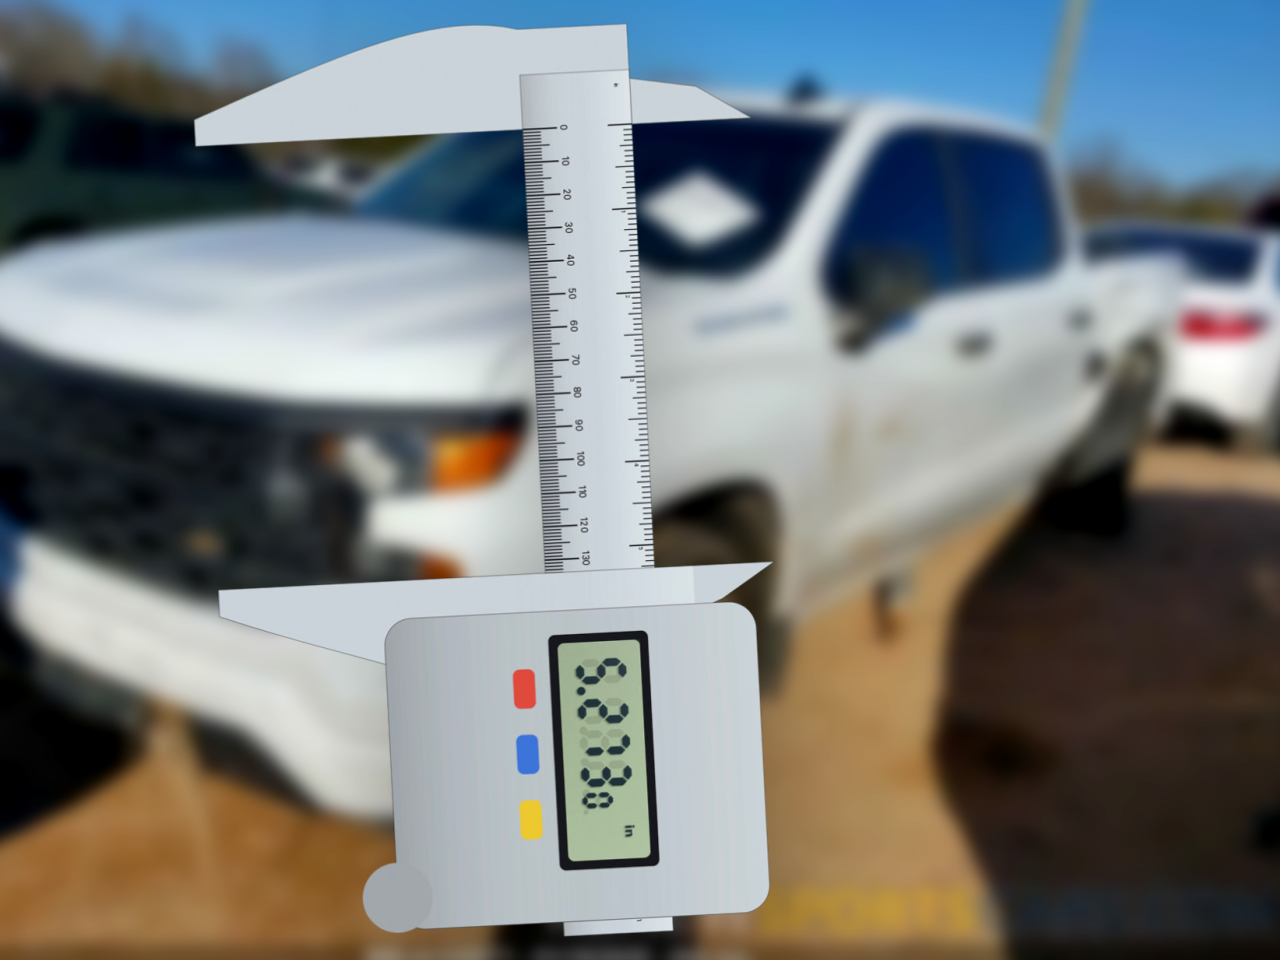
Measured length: 5.2730 in
